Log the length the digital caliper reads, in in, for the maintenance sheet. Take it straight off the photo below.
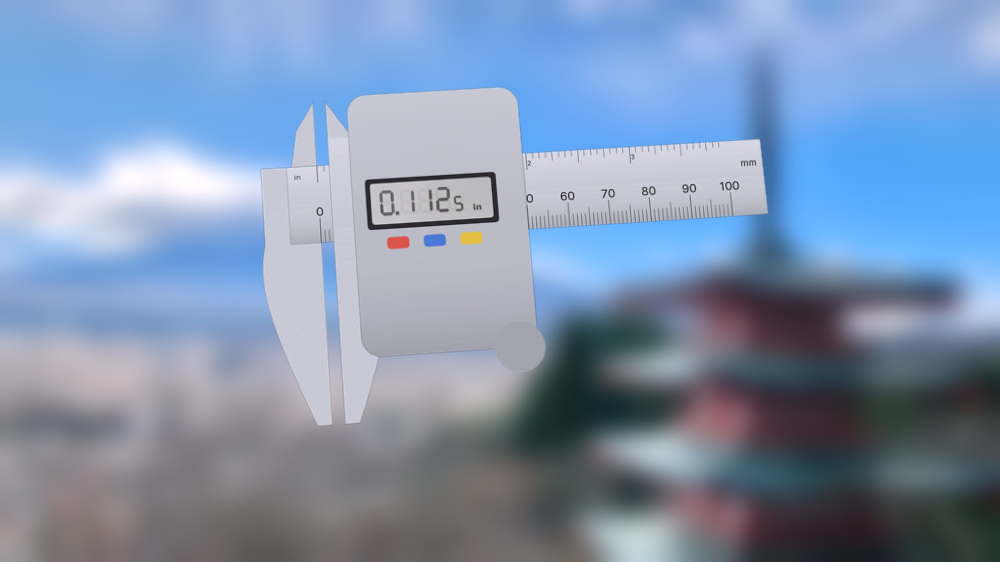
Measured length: 0.1125 in
